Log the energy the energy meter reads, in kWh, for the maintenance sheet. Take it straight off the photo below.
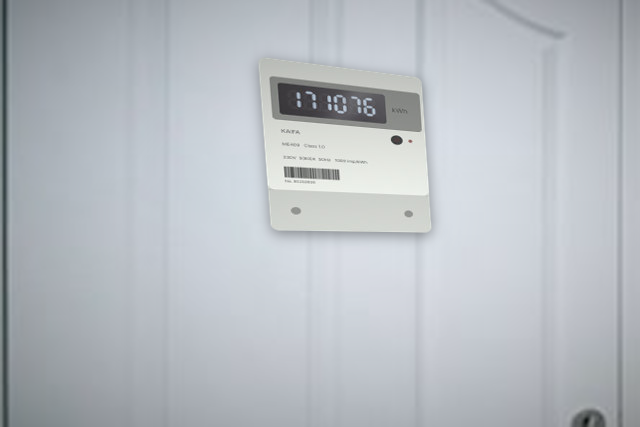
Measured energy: 171076 kWh
